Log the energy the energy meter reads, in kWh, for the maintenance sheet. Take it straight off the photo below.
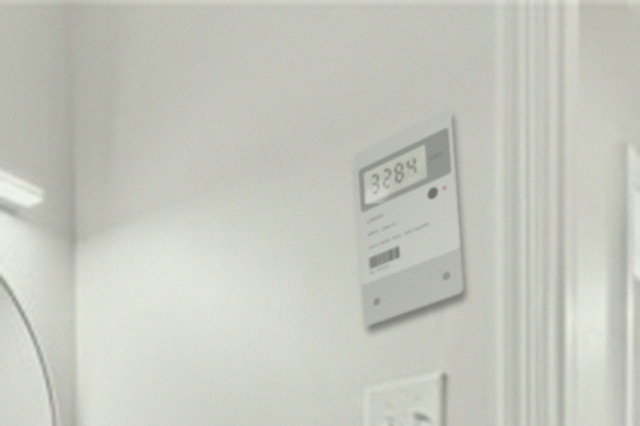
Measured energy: 3284 kWh
